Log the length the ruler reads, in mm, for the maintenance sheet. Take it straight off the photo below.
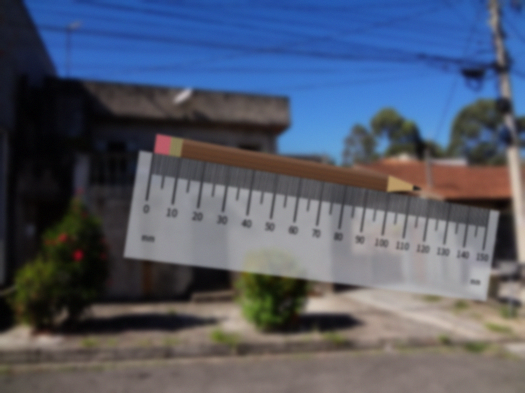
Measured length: 115 mm
